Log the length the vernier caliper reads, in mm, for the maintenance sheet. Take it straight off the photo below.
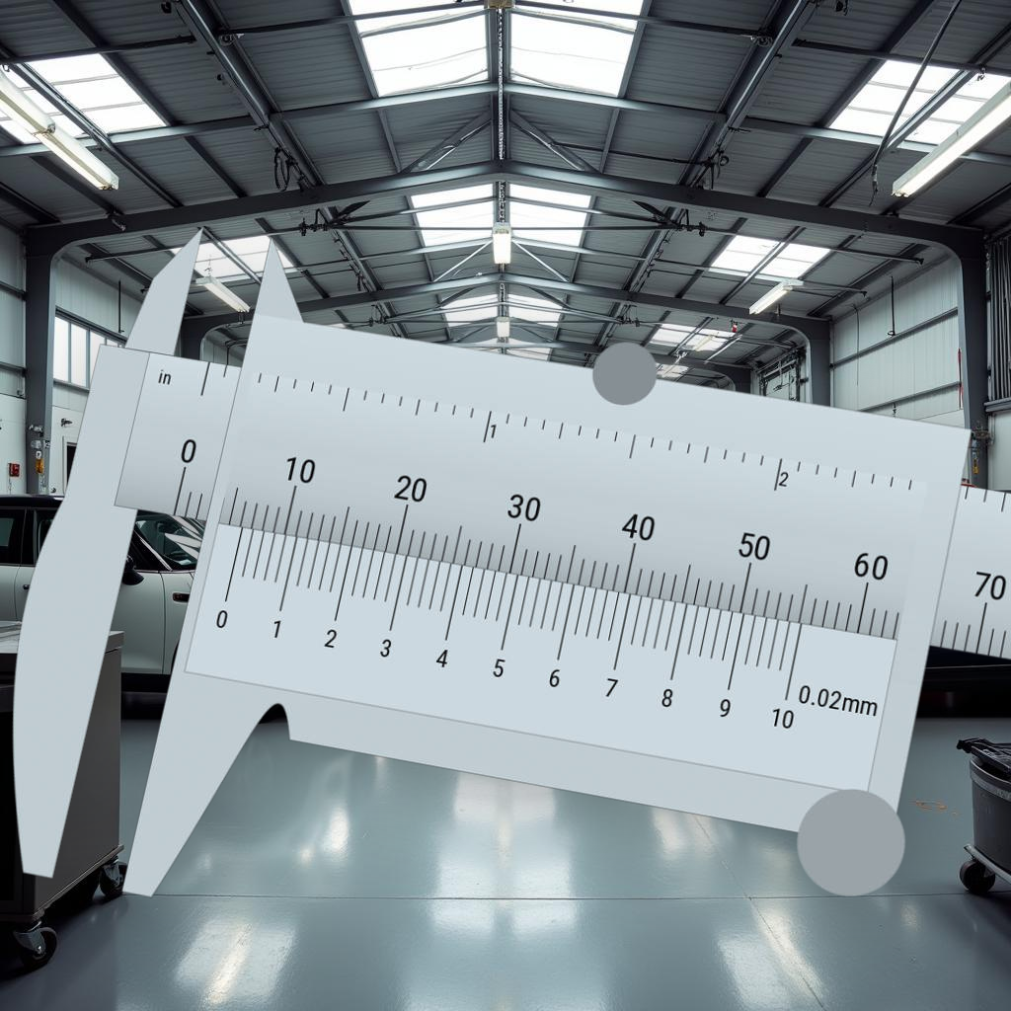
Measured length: 6.2 mm
